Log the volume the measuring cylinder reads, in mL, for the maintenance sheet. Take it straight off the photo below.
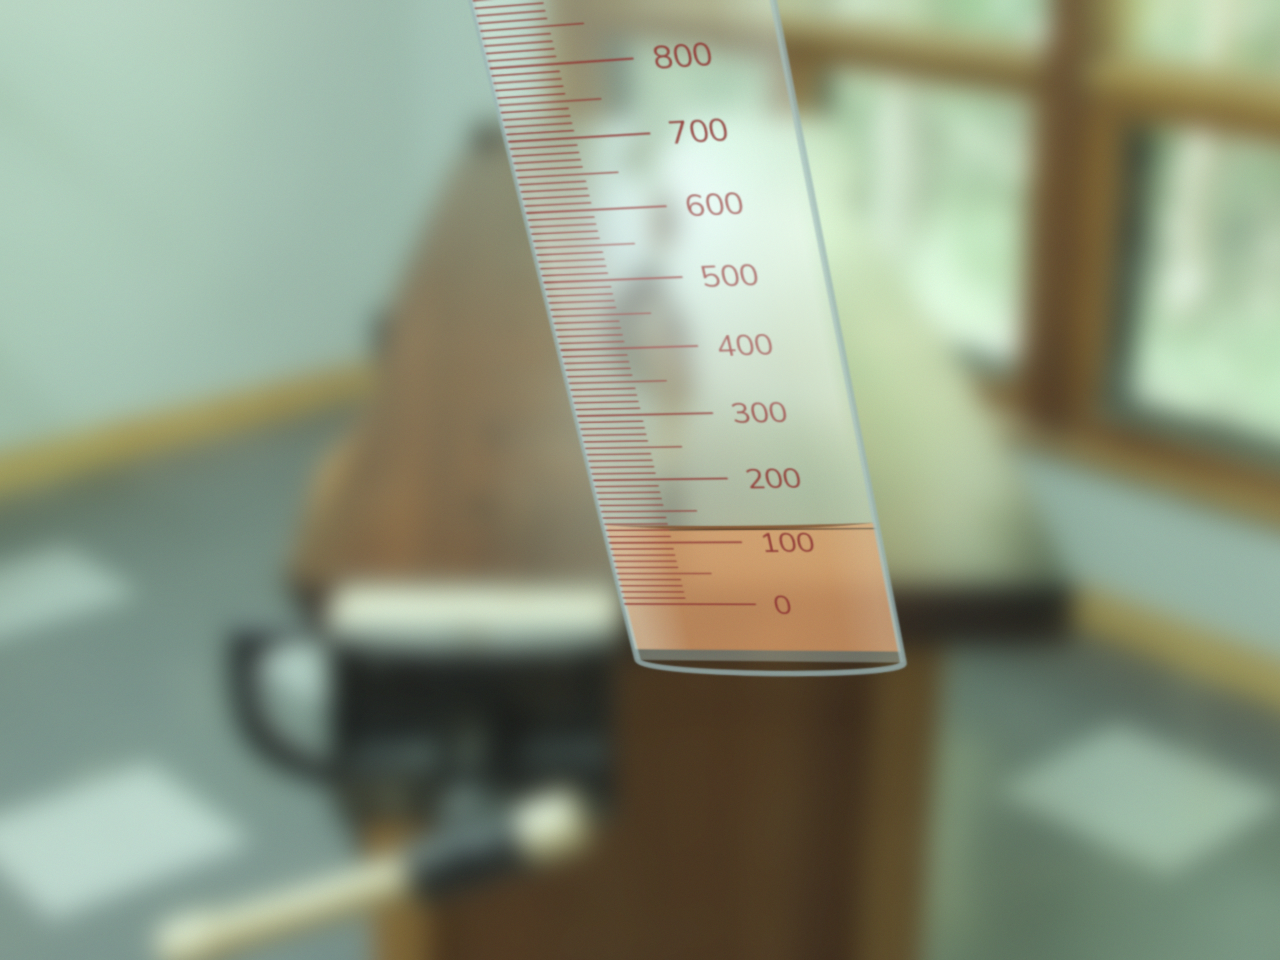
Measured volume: 120 mL
